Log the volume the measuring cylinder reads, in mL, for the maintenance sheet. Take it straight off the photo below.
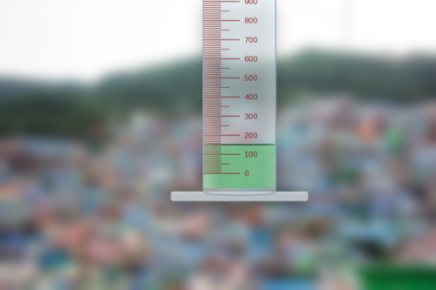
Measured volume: 150 mL
